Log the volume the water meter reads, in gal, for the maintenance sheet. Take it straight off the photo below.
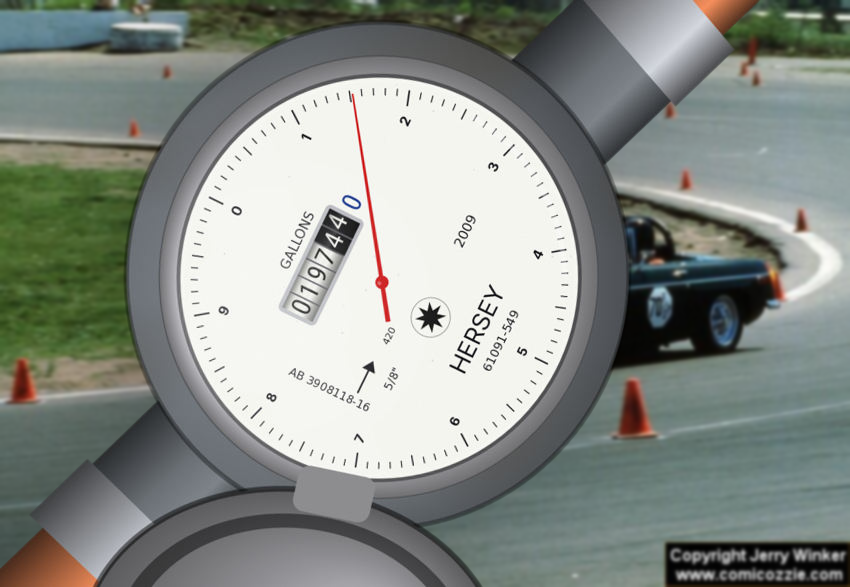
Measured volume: 197441.5 gal
